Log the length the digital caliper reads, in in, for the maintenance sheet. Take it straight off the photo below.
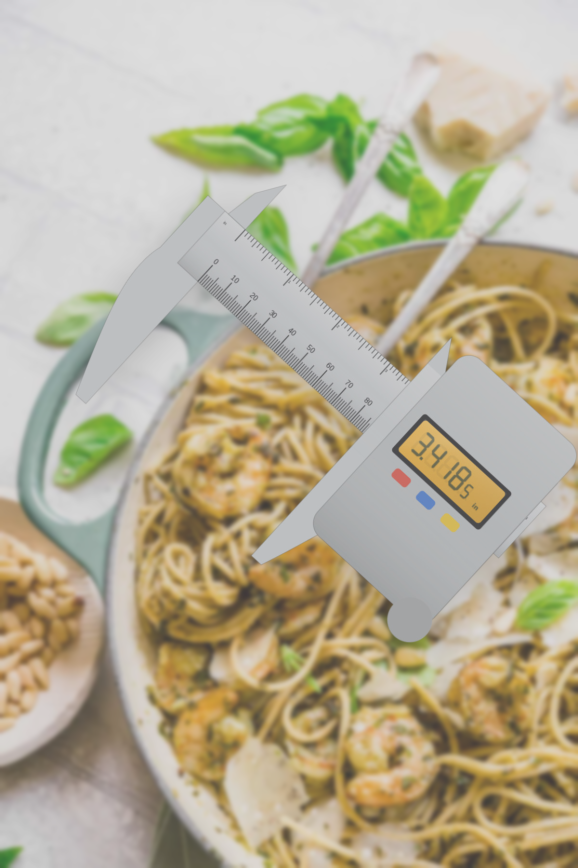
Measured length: 3.4185 in
